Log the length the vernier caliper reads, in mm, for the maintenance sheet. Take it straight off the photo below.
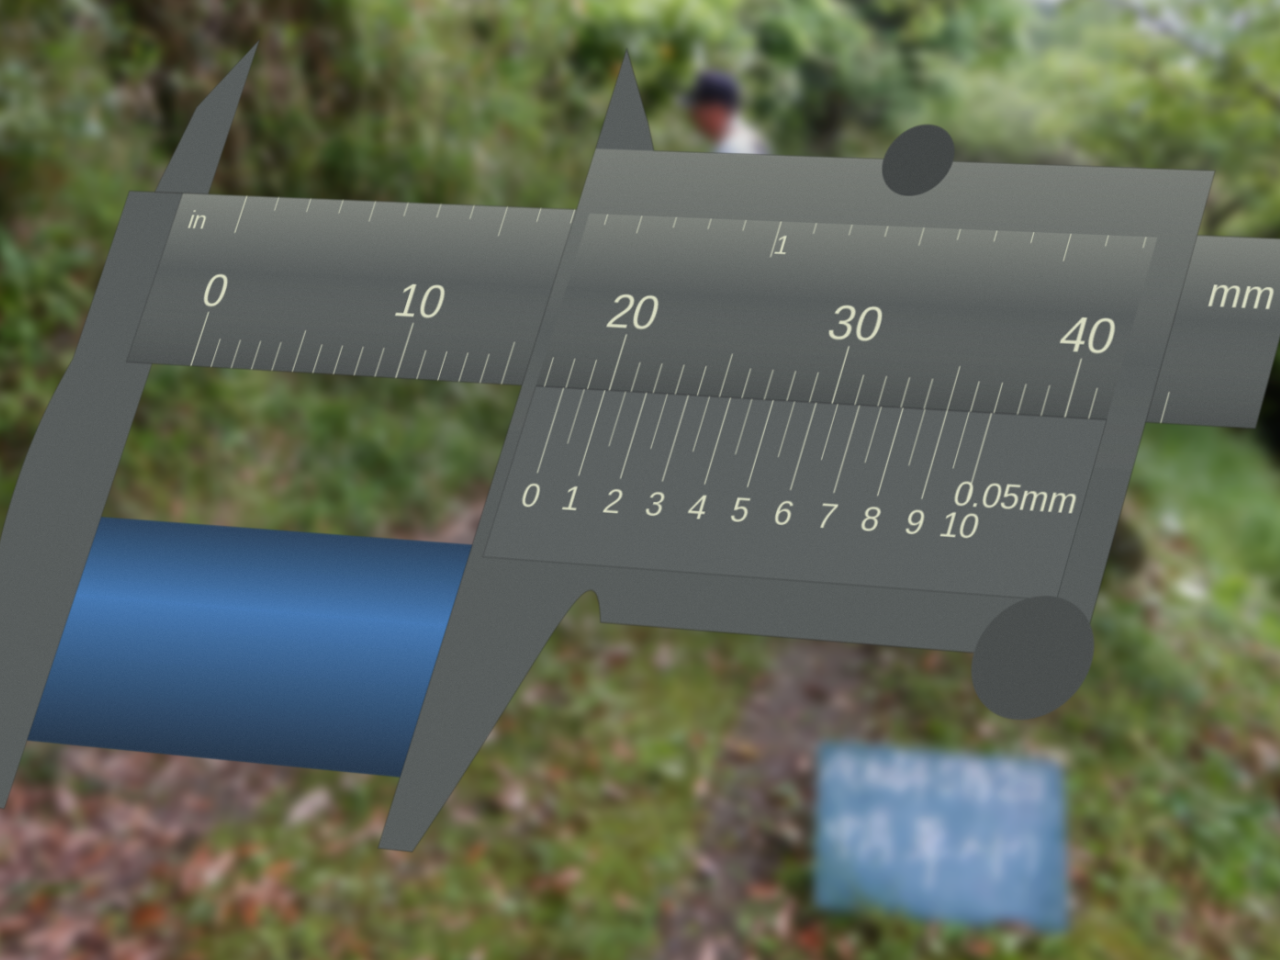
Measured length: 17.9 mm
